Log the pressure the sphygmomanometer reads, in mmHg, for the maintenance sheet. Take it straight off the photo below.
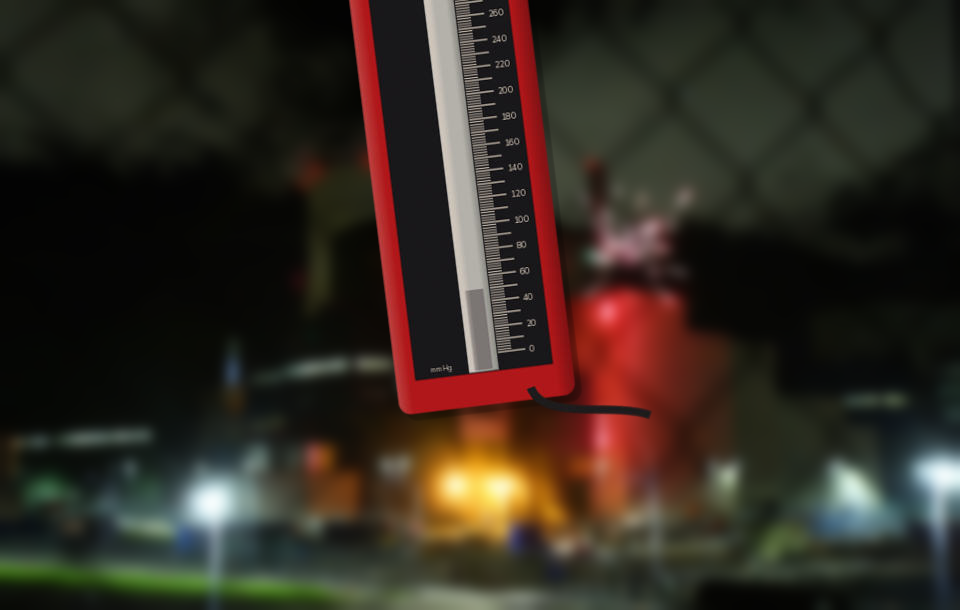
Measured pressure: 50 mmHg
